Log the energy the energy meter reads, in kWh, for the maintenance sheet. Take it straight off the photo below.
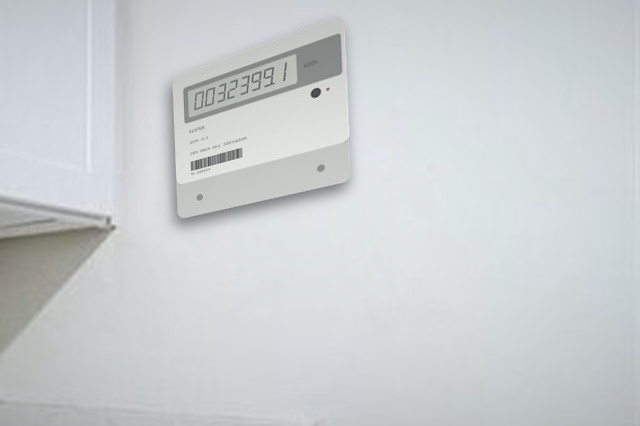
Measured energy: 32399.1 kWh
